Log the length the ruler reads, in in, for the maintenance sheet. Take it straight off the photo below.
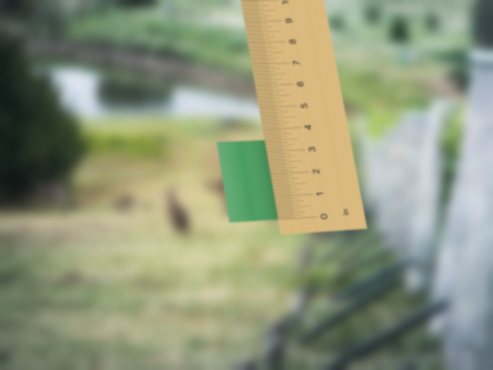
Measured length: 3.5 in
